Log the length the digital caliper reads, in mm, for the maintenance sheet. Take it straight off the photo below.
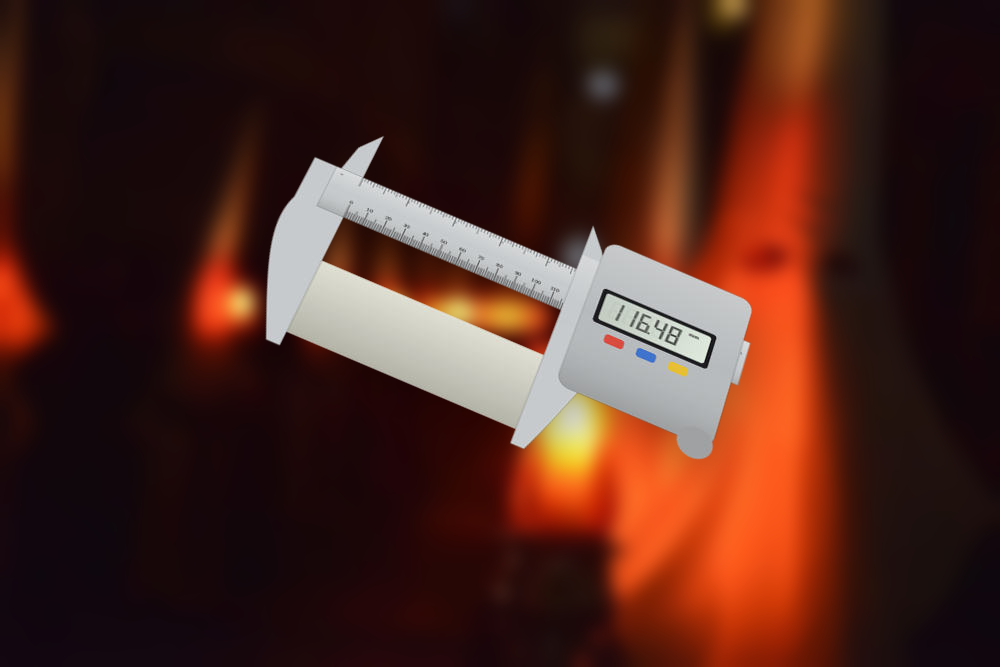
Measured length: 116.48 mm
